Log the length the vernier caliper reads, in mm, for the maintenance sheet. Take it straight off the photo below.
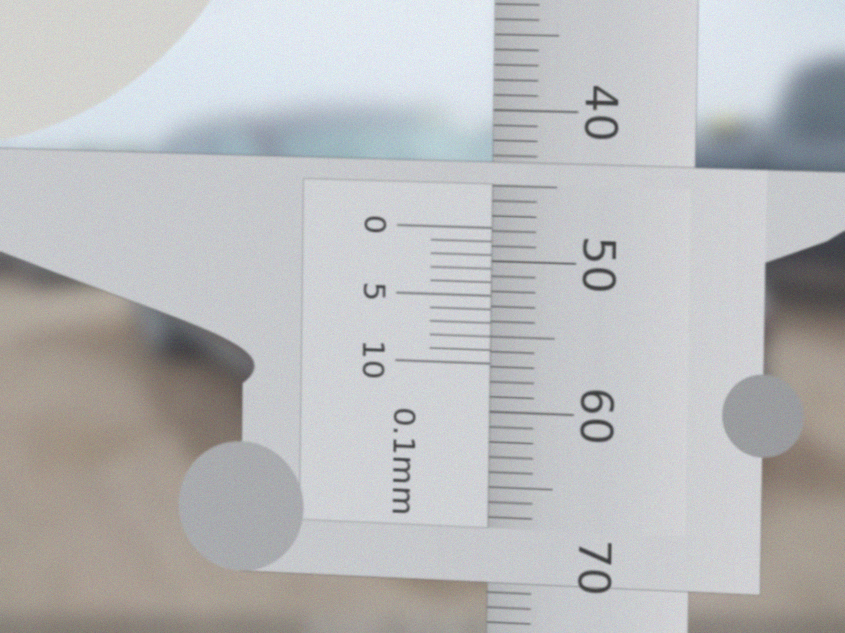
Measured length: 47.8 mm
